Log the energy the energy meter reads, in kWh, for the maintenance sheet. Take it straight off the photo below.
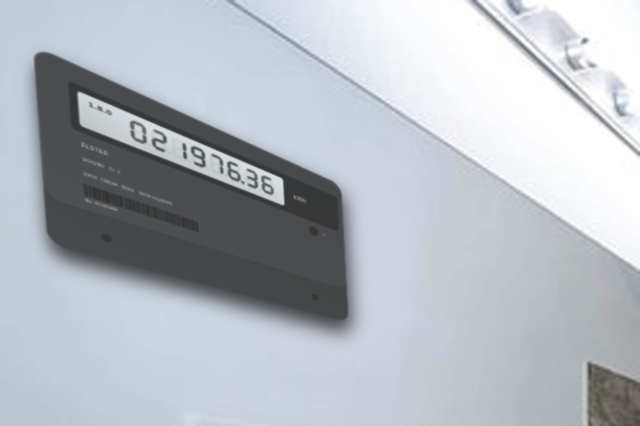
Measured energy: 21976.36 kWh
